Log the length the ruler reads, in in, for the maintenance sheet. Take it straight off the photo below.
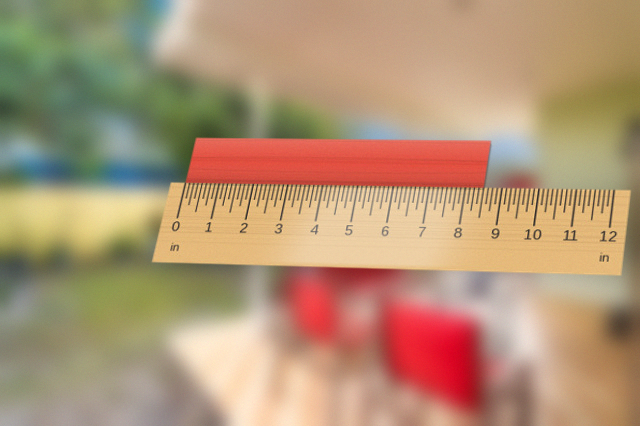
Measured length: 8.5 in
